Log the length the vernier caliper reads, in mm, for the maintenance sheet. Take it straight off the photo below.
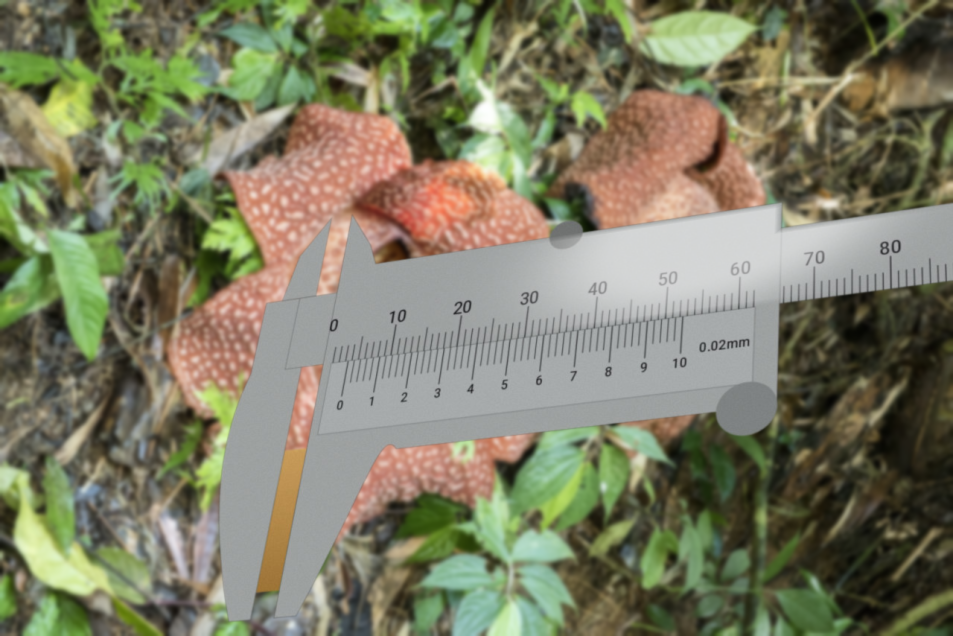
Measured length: 3.4 mm
